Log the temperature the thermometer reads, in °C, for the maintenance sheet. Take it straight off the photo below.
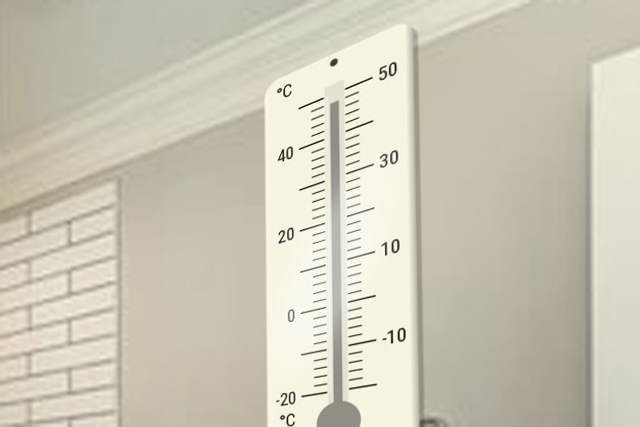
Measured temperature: 48 °C
